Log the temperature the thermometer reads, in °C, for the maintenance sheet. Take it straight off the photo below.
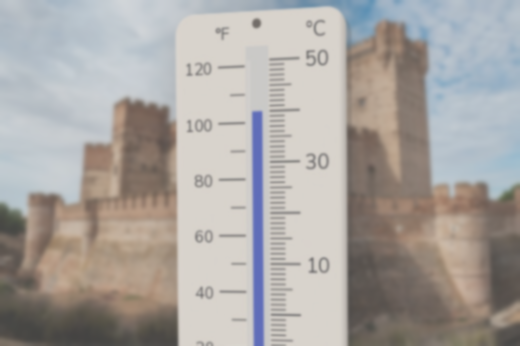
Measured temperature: 40 °C
